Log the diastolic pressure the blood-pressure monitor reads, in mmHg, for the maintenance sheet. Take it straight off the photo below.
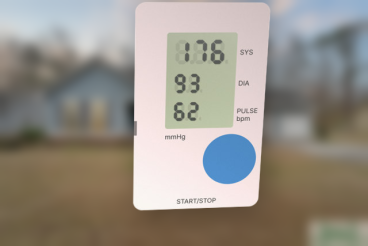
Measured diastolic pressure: 93 mmHg
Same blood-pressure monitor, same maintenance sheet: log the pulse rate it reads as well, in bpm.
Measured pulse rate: 62 bpm
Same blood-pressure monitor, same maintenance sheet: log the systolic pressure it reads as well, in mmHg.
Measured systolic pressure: 176 mmHg
